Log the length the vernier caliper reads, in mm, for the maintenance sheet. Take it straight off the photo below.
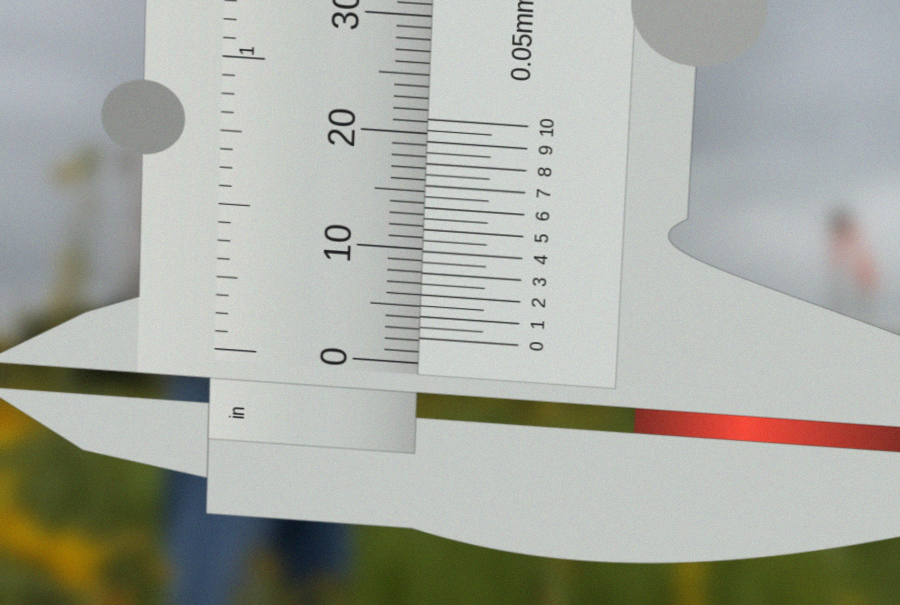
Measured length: 2.2 mm
